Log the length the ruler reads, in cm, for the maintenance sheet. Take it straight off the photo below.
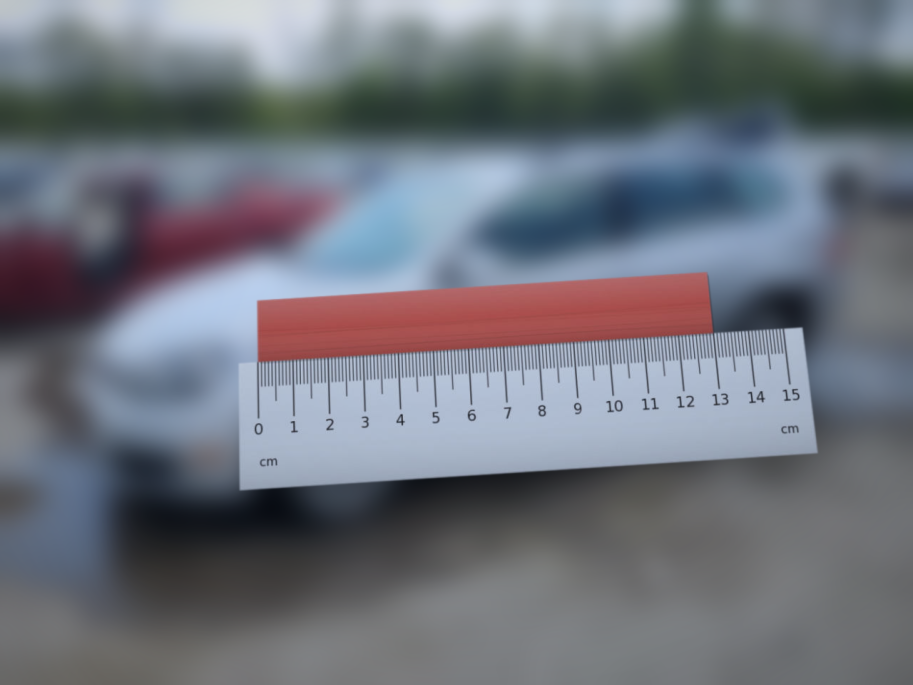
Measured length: 13 cm
